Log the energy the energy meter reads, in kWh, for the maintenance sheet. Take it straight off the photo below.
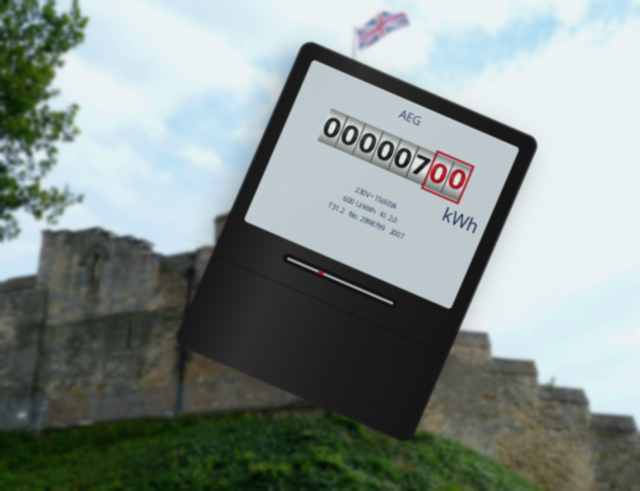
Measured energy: 7.00 kWh
